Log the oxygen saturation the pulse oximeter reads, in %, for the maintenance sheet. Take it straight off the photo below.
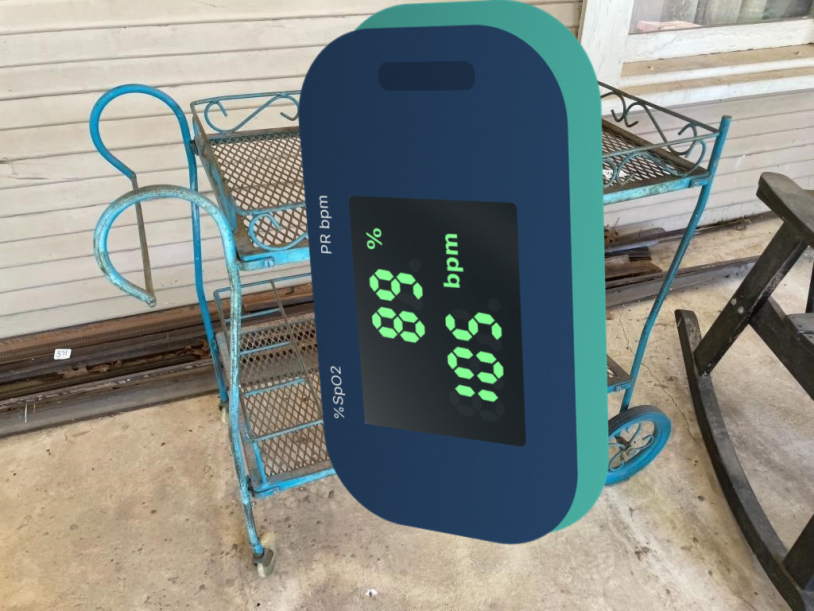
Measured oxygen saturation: 89 %
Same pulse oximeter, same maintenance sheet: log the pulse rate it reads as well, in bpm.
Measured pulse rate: 105 bpm
